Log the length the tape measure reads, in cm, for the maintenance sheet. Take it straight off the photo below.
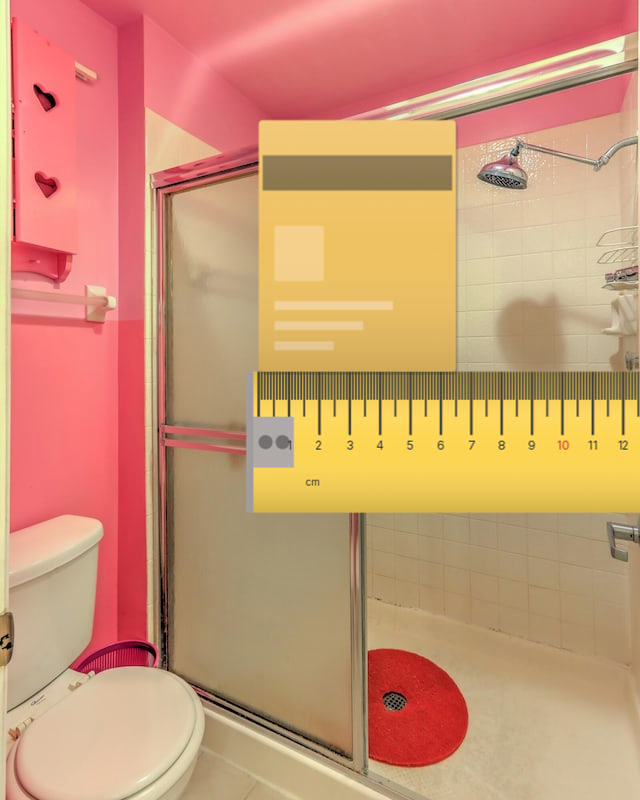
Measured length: 6.5 cm
